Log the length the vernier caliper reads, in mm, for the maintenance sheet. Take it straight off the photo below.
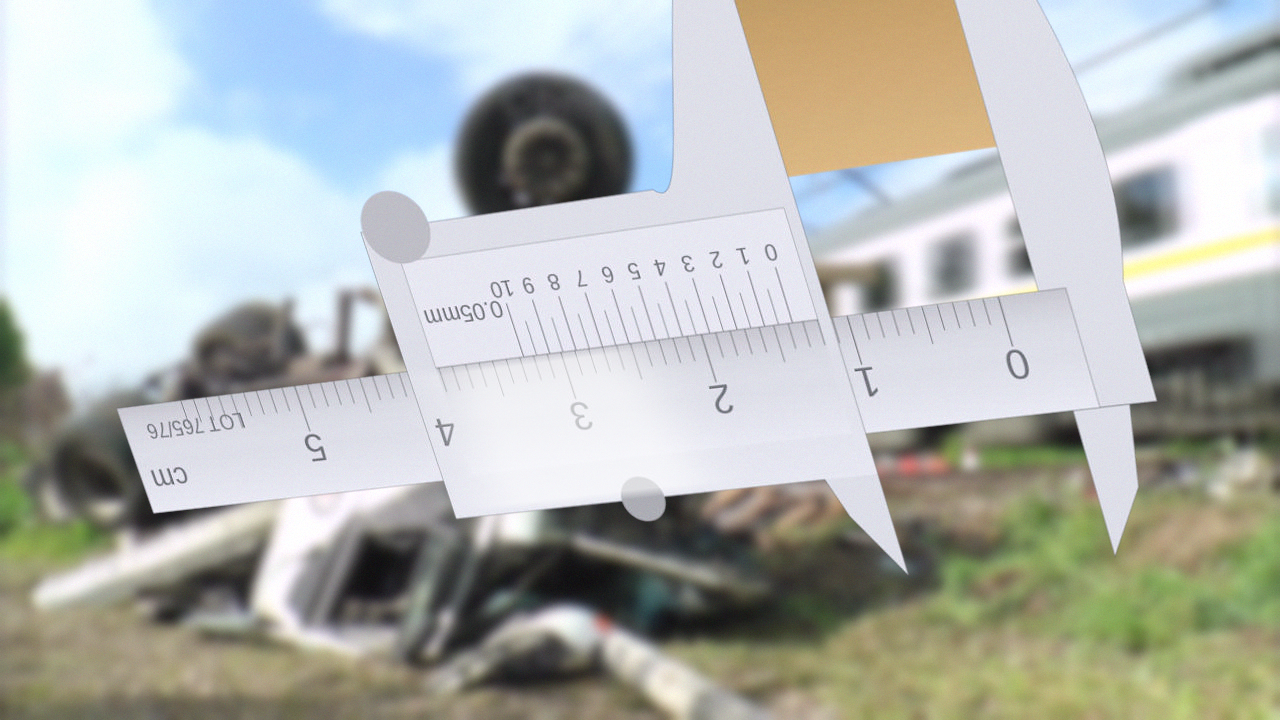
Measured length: 13.7 mm
